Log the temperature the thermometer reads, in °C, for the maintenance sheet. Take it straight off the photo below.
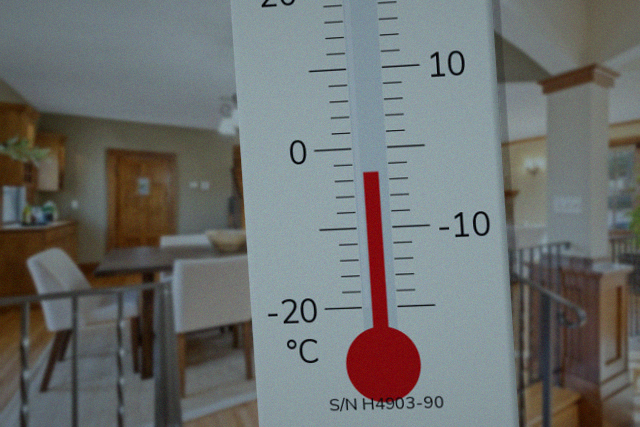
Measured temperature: -3 °C
